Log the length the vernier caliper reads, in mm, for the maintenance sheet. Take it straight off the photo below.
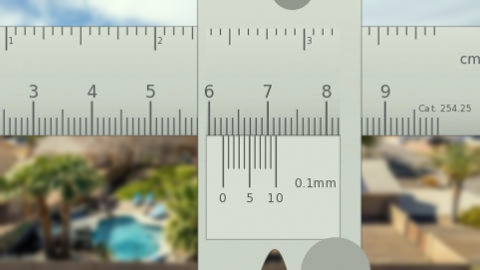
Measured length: 62.4 mm
